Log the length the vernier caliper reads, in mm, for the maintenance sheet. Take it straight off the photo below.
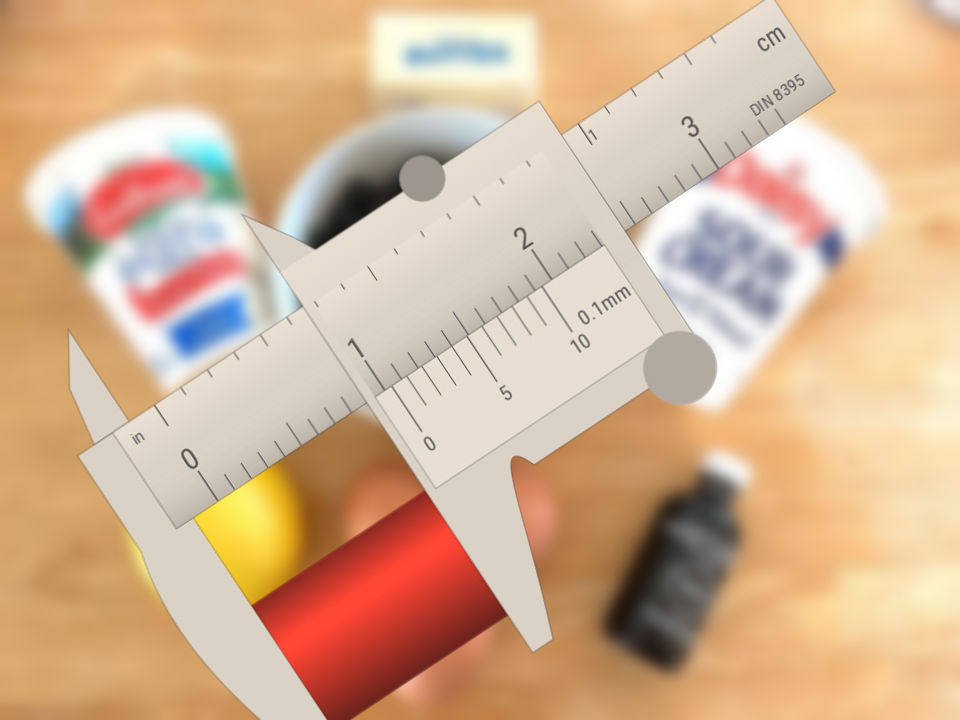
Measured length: 10.4 mm
